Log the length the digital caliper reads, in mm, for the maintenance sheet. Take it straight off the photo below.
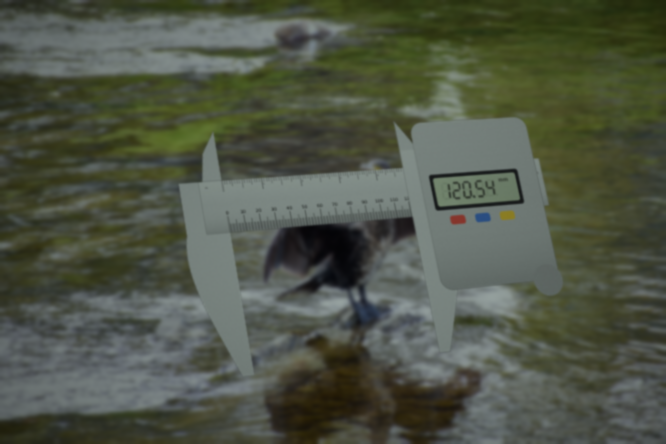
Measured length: 120.54 mm
